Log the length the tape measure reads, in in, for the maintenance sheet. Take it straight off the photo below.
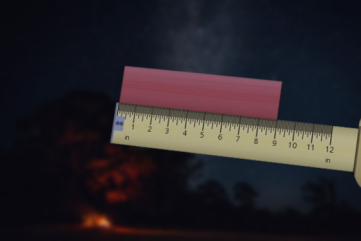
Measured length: 9 in
